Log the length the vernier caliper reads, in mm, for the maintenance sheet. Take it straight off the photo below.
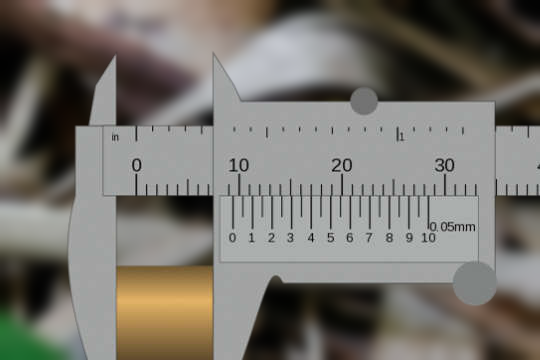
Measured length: 9.4 mm
